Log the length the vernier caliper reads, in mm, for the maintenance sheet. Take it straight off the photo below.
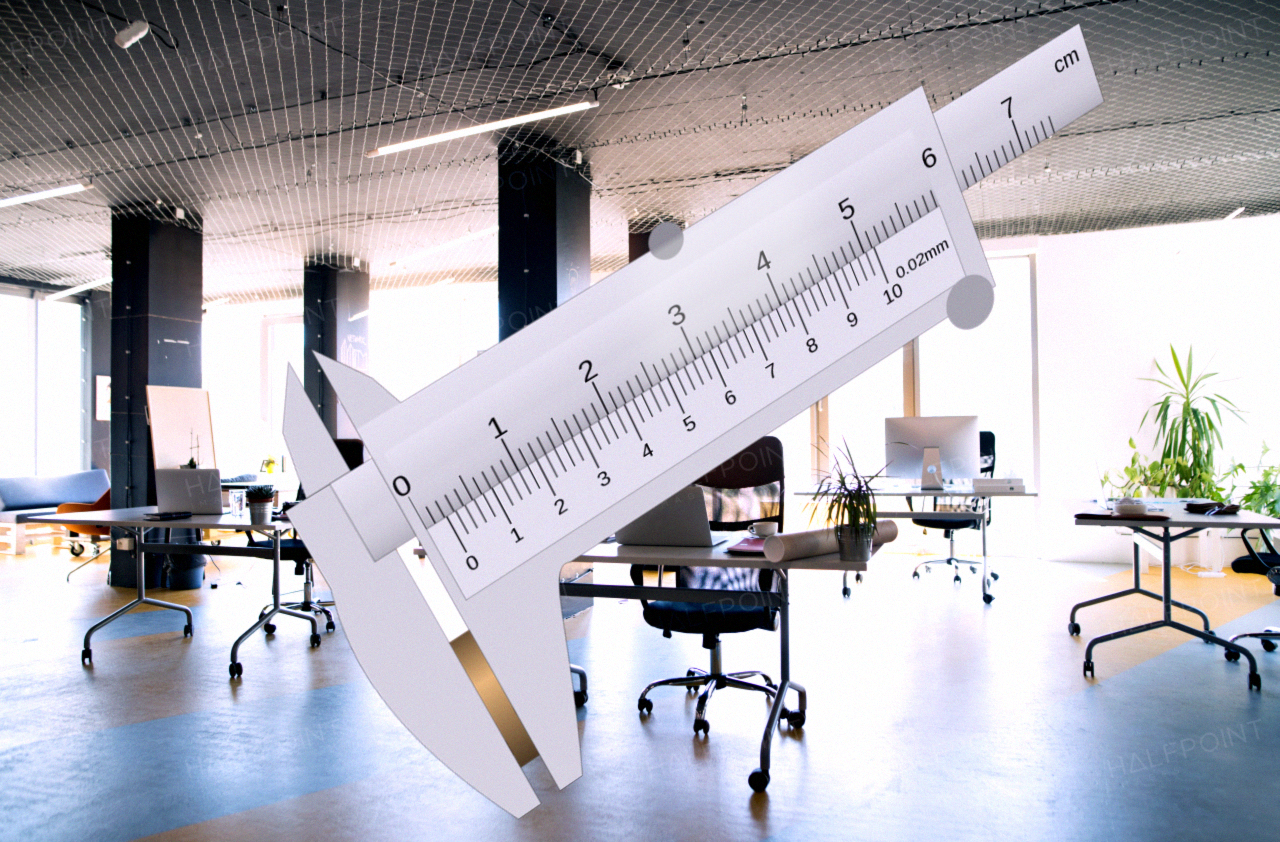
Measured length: 2.2 mm
